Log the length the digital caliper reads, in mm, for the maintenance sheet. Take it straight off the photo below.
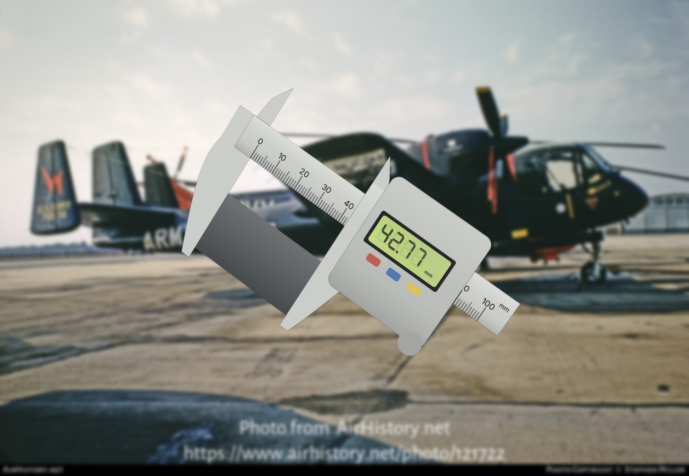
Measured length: 42.77 mm
